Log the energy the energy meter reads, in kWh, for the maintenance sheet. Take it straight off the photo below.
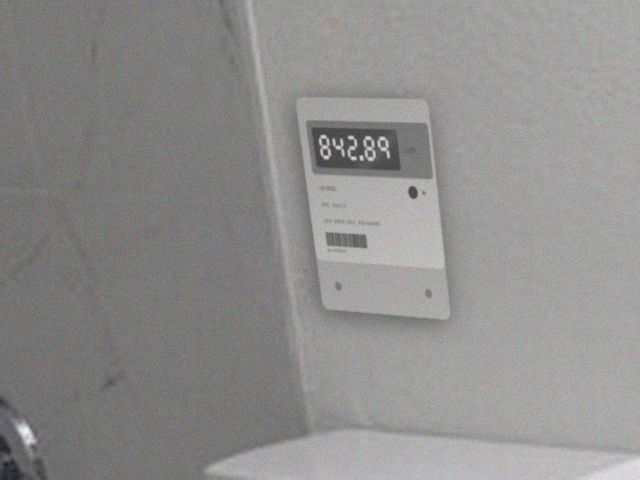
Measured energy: 842.89 kWh
